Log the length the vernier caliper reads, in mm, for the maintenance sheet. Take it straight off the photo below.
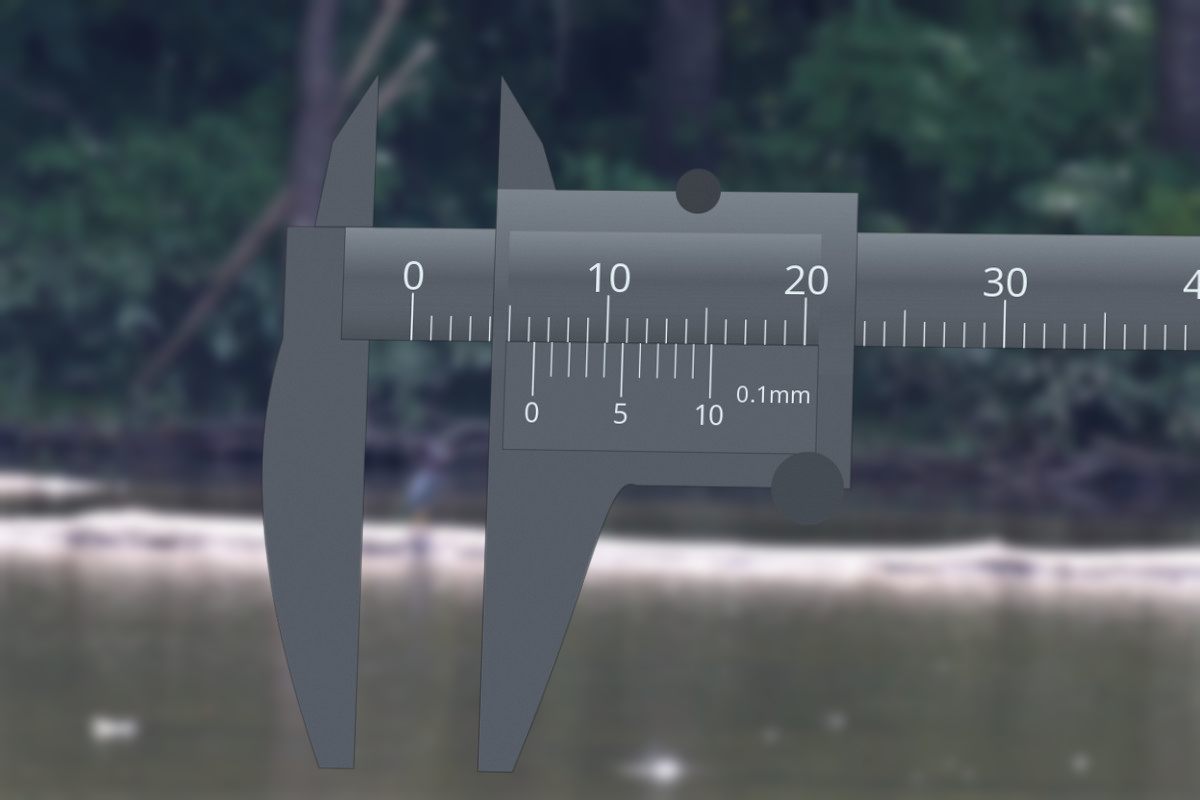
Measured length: 6.3 mm
